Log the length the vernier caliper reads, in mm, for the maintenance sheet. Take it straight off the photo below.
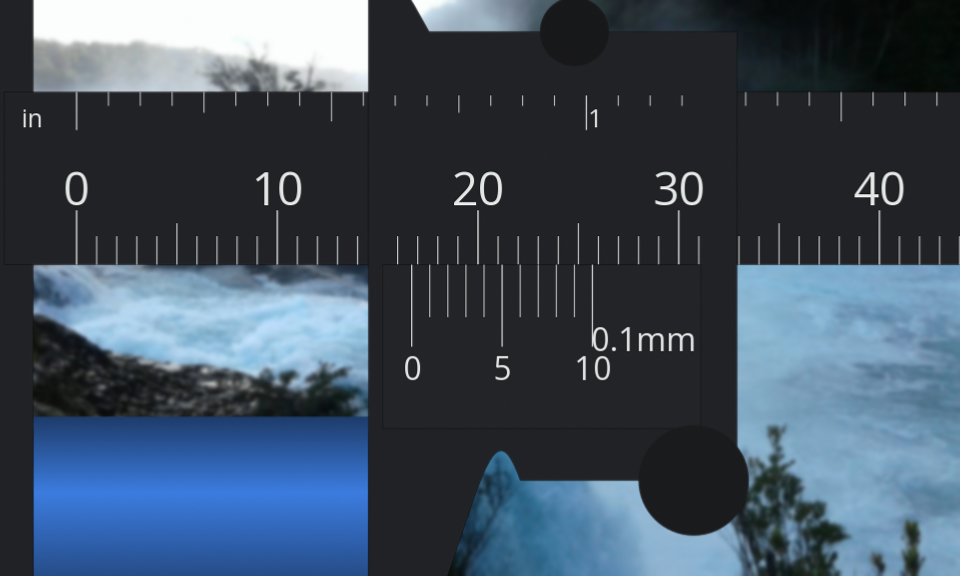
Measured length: 16.7 mm
